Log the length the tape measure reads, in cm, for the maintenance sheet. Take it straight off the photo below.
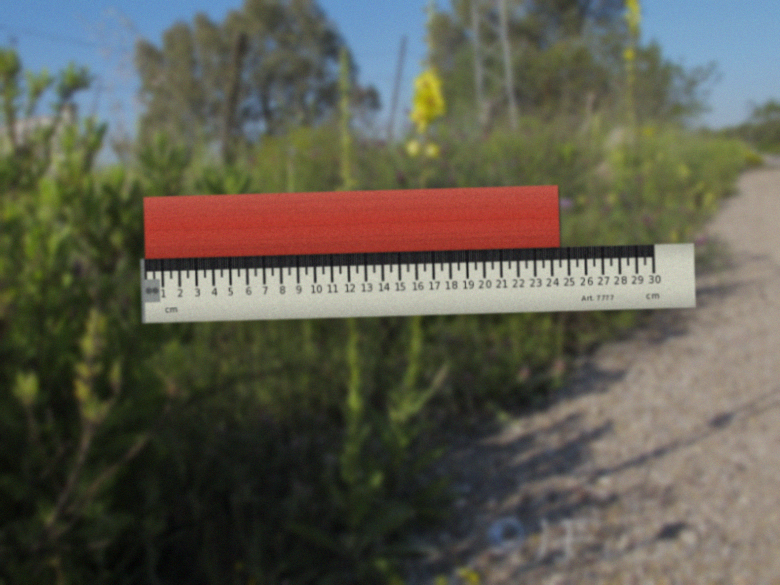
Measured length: 24.5 cm
